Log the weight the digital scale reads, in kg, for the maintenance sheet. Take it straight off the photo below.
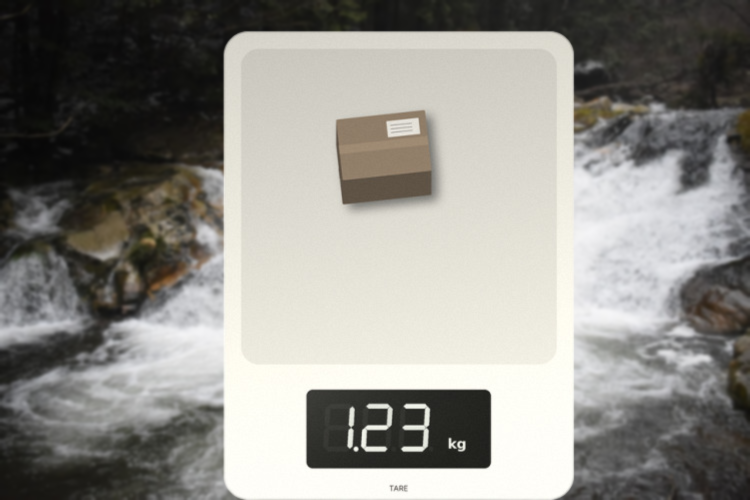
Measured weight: 1.23 kg
